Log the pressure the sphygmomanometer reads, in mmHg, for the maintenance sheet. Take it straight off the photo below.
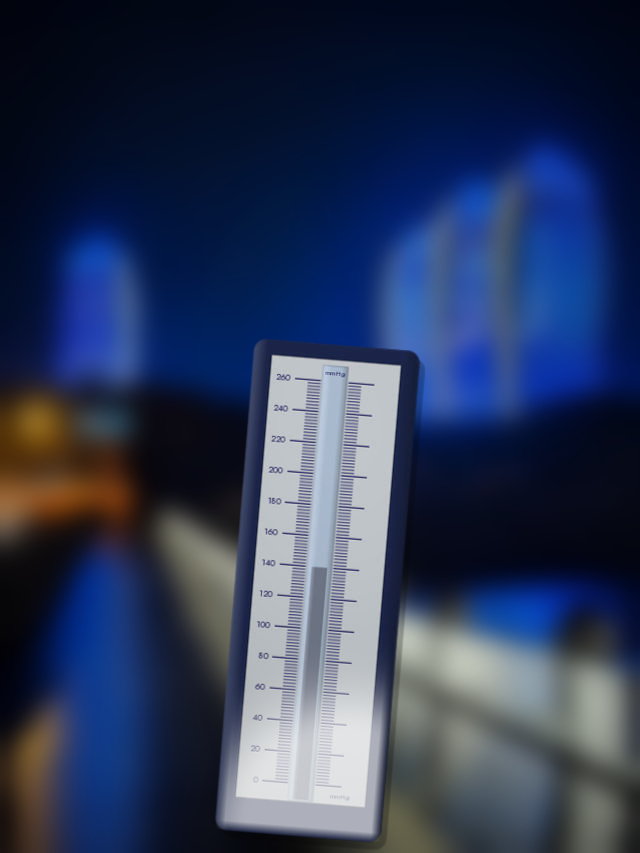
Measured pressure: 140 mmHg
